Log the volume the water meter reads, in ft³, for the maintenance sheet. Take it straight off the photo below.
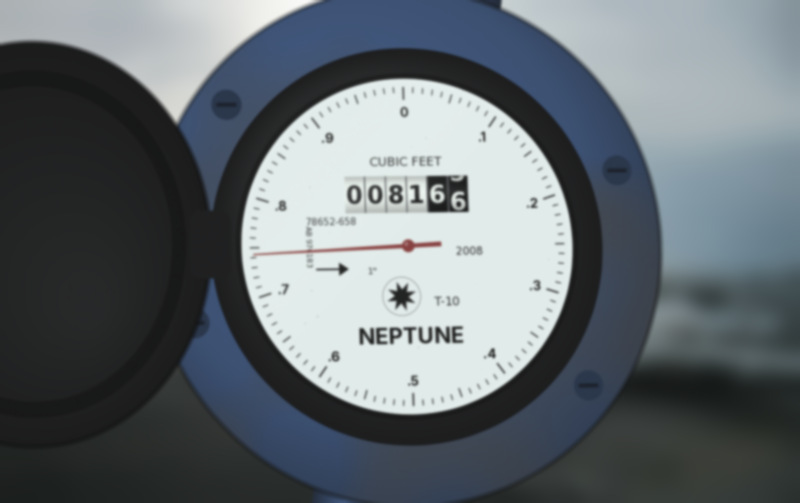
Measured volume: 8165.74 ft³
